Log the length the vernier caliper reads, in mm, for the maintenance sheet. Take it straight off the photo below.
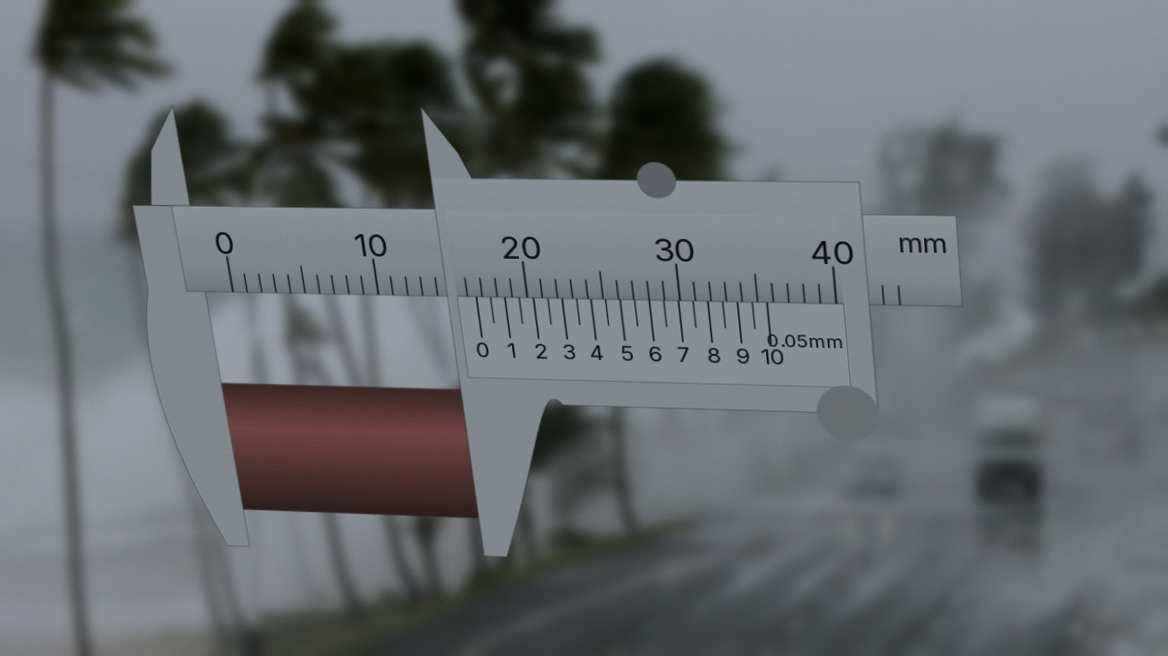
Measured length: 16.6 mm
